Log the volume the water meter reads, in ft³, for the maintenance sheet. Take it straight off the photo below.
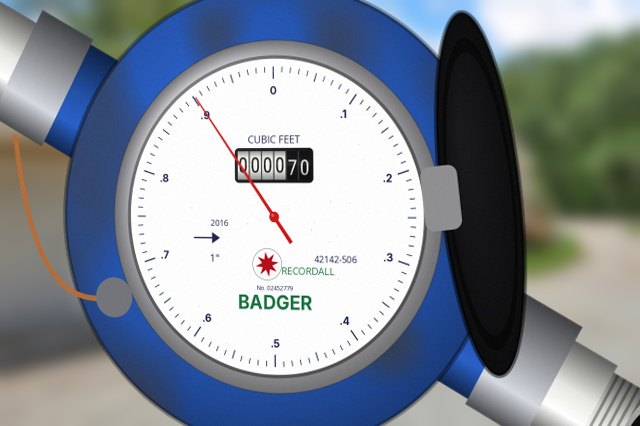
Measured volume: 69.90 ft³
